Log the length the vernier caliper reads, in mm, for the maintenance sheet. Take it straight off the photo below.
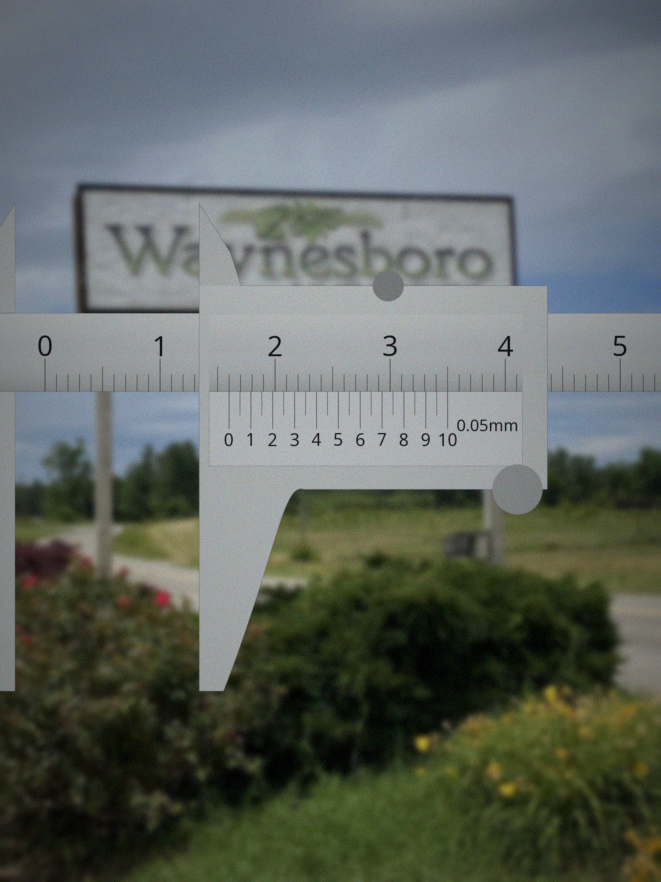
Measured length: 16.0 mm
